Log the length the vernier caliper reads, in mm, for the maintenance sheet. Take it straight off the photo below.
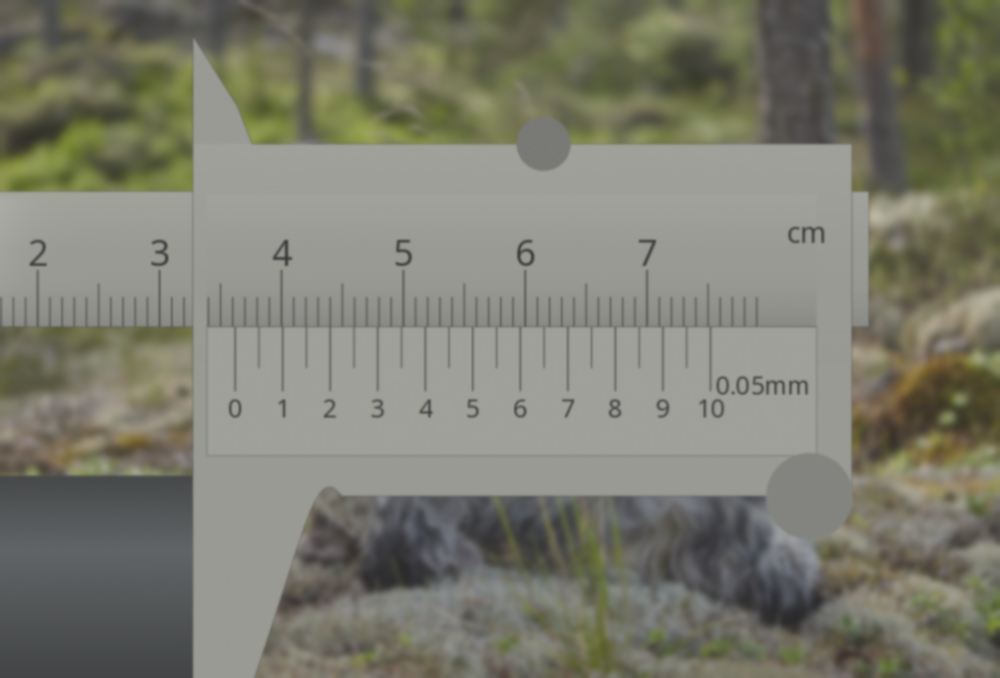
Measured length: 36.2 mm
